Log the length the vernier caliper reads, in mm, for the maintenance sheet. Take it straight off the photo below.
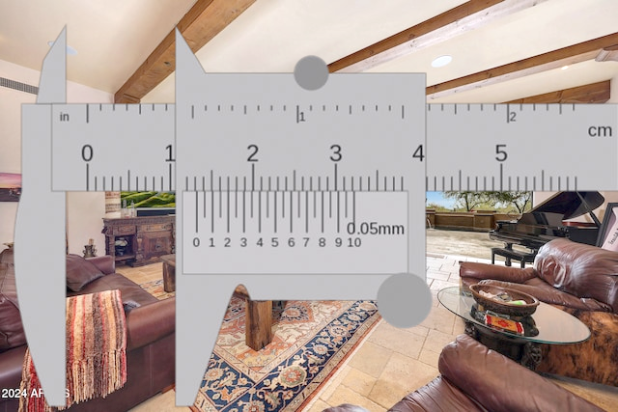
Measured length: 13.2 mm
